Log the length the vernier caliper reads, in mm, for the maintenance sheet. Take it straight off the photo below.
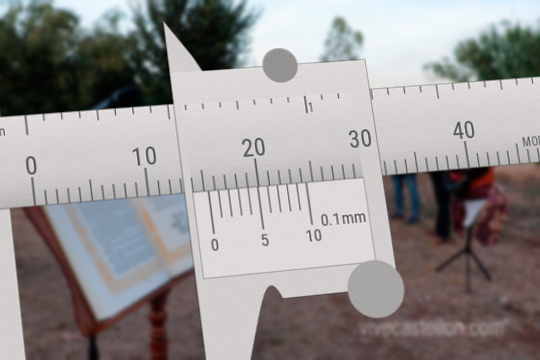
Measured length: 15.4 mm
